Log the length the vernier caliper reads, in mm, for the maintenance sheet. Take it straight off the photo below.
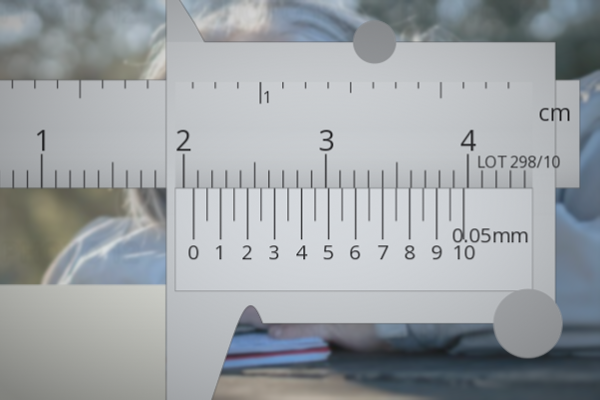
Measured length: 20.7 mm
